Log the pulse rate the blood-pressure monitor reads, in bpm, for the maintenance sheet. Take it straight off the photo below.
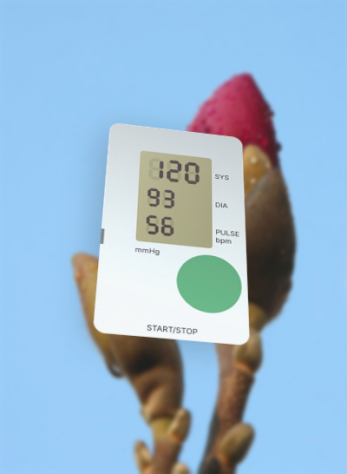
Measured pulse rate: 56 bpm
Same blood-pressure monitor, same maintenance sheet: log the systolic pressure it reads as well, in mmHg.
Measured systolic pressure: 120 mmHg
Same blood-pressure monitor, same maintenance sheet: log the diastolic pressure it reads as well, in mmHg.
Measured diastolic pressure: 93 mmHg
